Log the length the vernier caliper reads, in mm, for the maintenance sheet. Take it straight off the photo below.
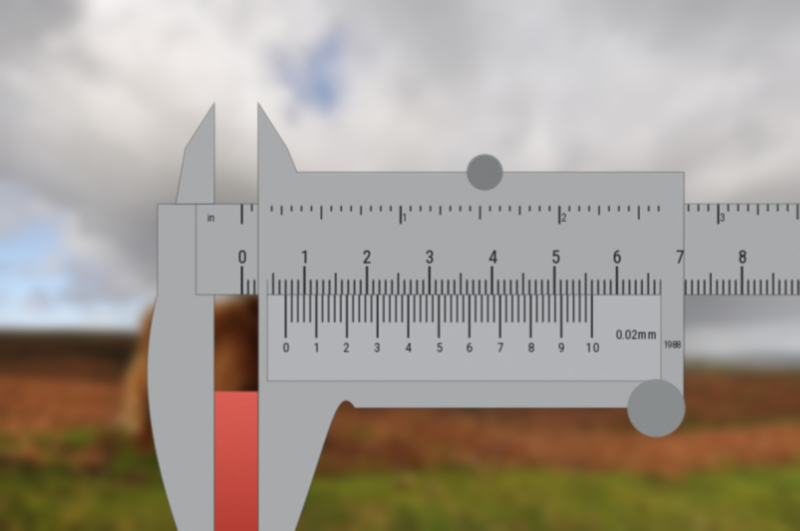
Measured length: 7.0 mm
